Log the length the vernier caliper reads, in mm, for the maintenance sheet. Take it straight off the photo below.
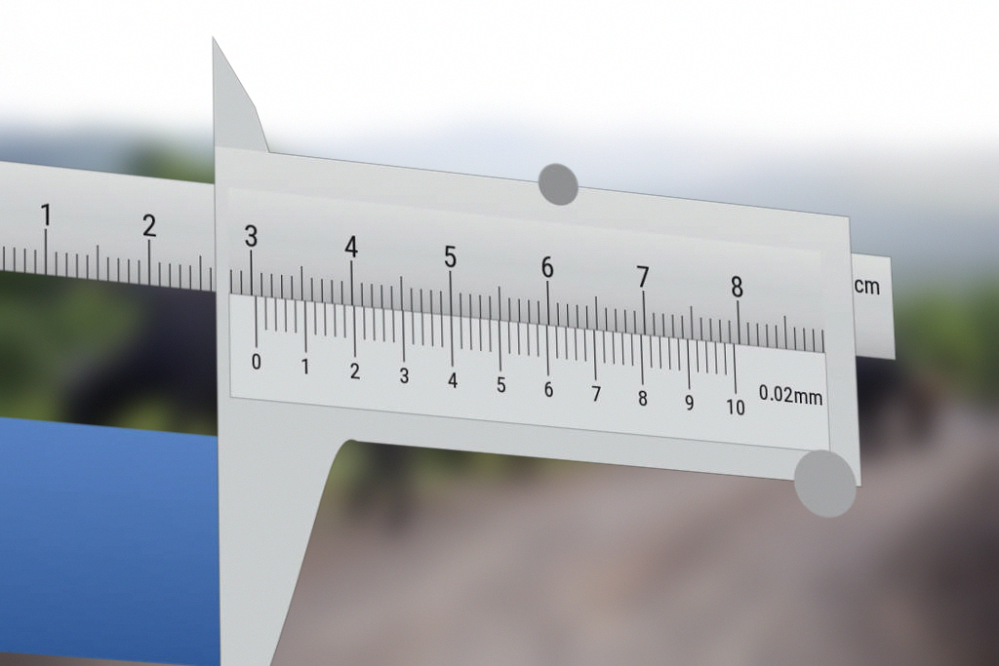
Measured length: 30.4 mm
